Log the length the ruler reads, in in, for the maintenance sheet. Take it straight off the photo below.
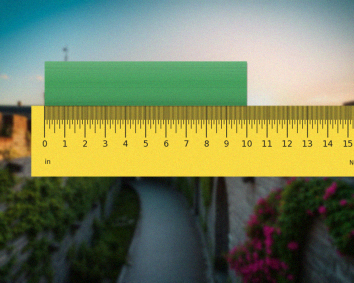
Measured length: 10 in
